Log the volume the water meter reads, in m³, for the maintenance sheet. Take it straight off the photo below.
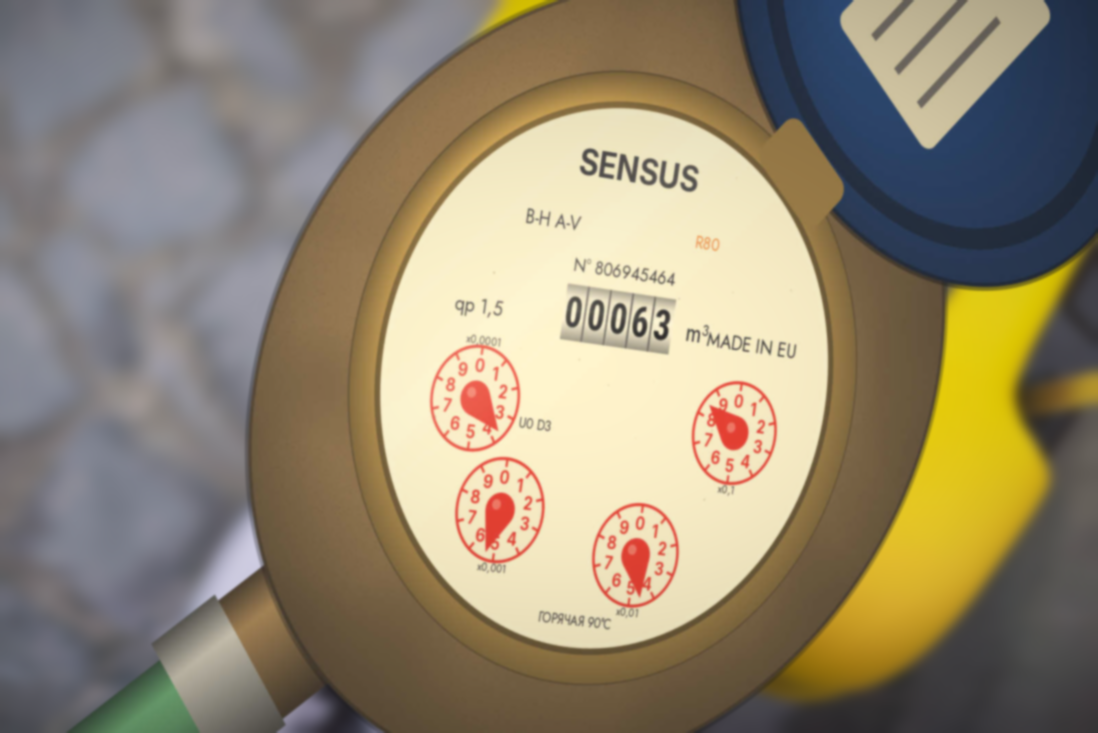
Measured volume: 63.8453 m³
